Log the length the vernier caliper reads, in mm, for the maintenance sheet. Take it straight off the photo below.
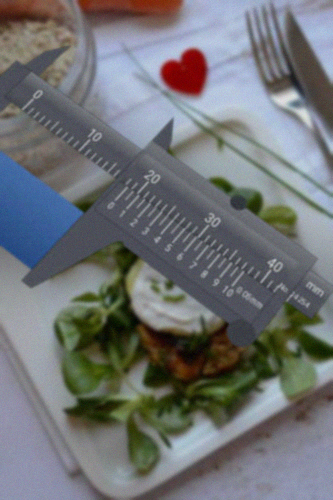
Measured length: 18.4 mm
